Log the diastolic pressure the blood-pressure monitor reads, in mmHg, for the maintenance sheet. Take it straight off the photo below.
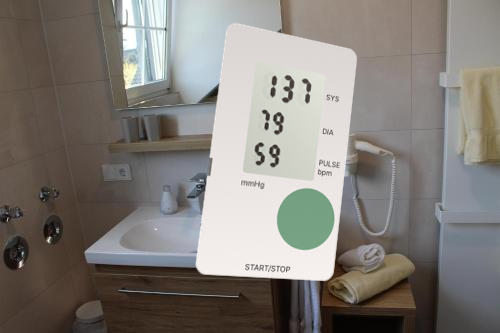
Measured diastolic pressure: 79 mmHg
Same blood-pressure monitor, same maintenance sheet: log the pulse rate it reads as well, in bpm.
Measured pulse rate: 59 bpm
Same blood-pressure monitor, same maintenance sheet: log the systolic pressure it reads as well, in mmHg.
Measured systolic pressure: 137 mmHg
